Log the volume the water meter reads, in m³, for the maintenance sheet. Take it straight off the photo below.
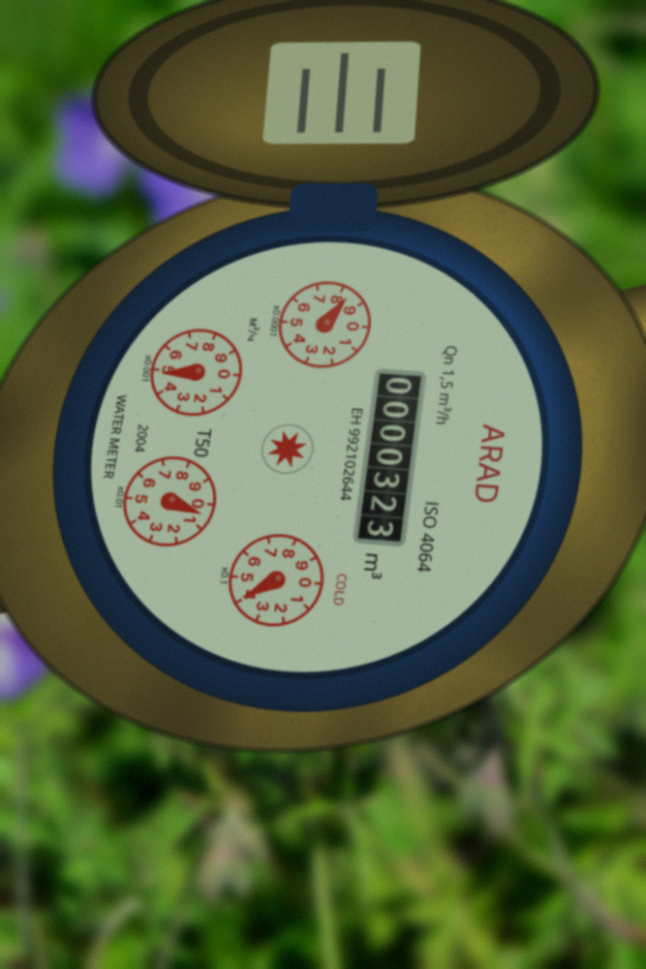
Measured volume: 323.4048 m³
